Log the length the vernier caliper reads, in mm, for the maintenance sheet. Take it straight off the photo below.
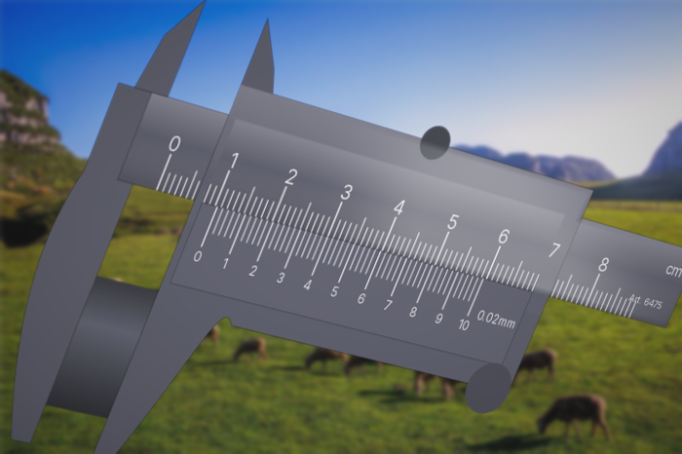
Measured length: 10.4 mm
